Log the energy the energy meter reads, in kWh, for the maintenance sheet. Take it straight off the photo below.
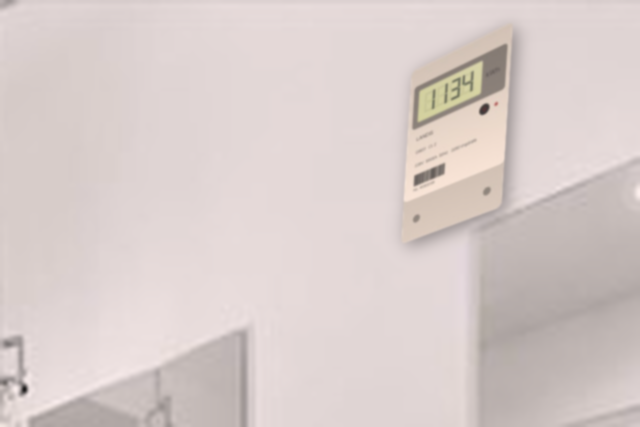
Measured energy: 1134 kWh
